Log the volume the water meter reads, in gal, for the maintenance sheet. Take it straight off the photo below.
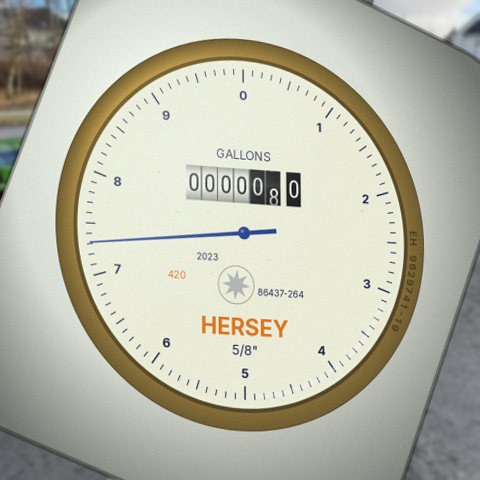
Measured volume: 77.3 gal
